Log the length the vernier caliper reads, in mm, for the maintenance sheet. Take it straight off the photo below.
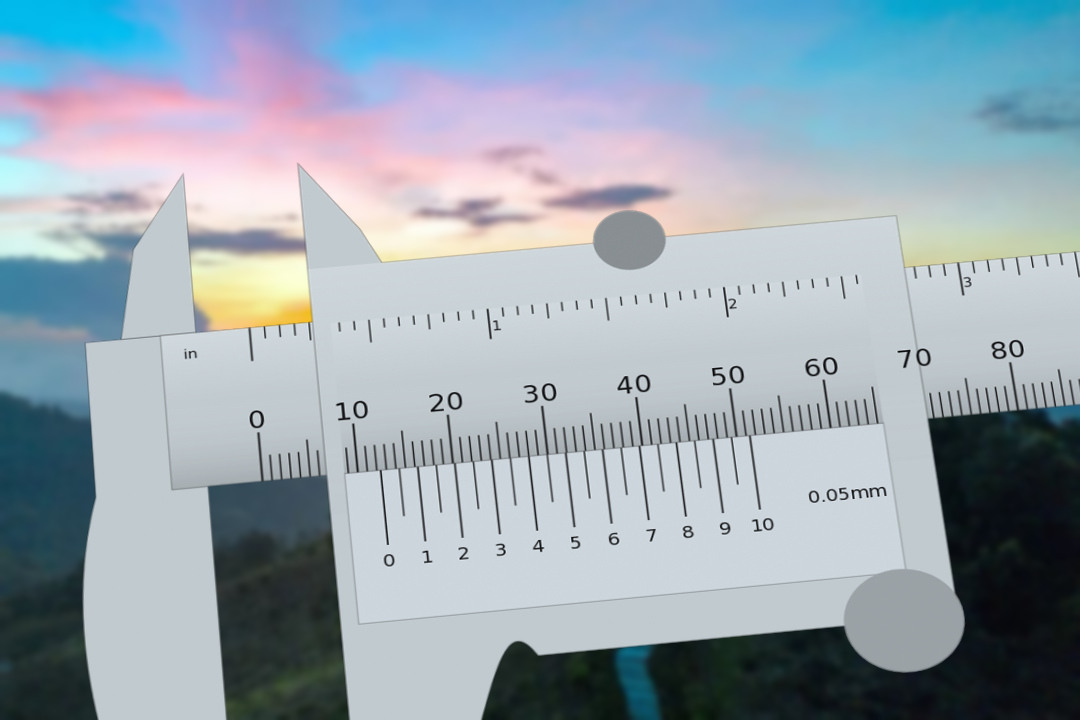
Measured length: 12.4 mm
